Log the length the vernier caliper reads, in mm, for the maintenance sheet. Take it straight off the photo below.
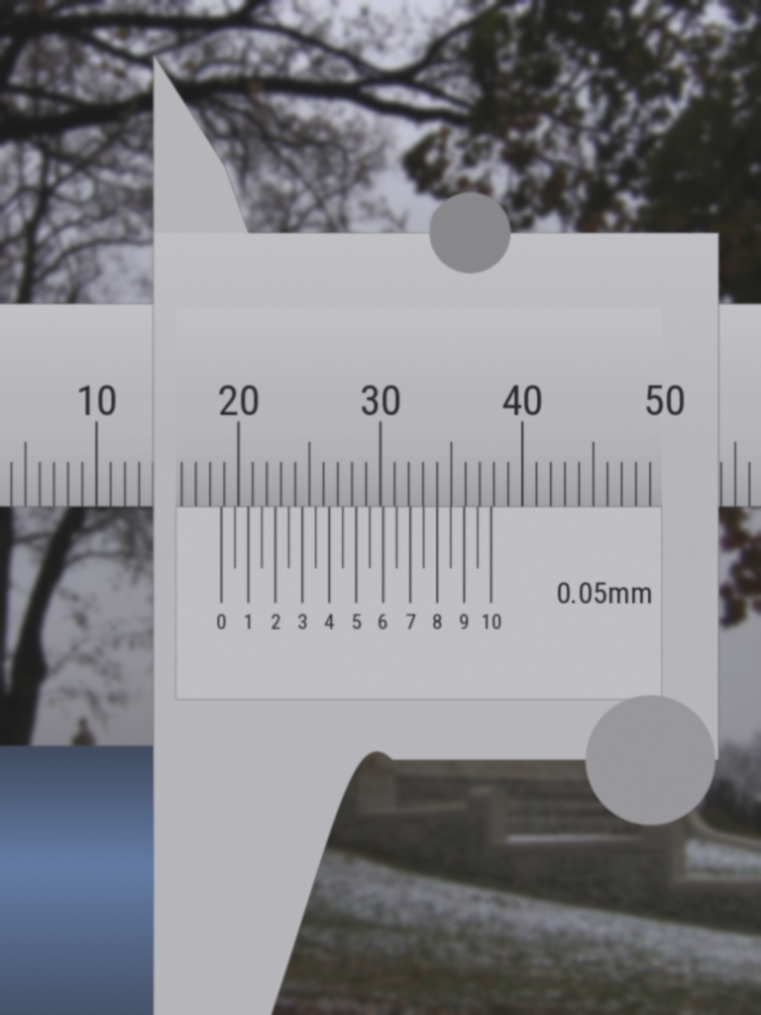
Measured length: 18.8 mm
